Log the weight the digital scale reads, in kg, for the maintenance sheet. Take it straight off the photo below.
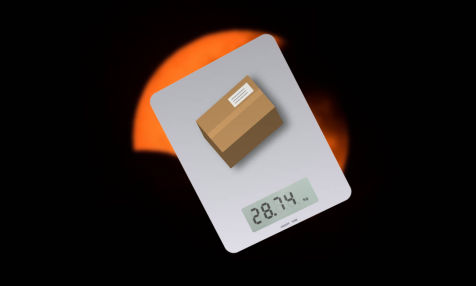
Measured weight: 28.74 kg
